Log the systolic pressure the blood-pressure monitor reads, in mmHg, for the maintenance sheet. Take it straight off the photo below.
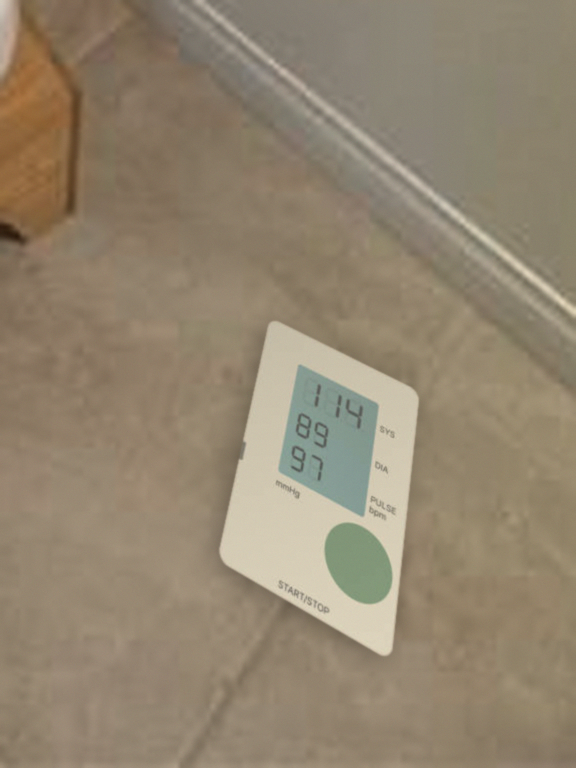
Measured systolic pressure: 114 mmHg
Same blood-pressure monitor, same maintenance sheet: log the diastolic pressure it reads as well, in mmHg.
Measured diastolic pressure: 89 mmHg
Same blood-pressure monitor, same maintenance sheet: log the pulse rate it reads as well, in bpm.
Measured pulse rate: 97 bpm
